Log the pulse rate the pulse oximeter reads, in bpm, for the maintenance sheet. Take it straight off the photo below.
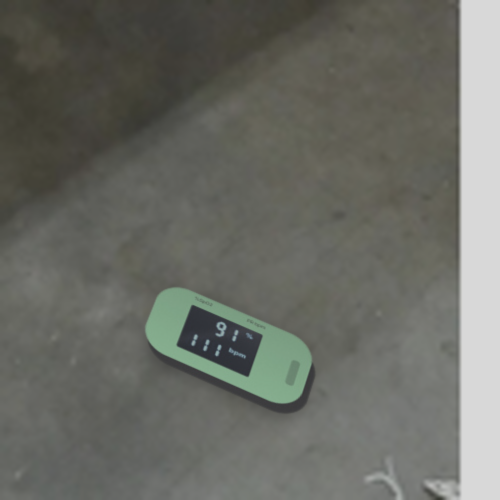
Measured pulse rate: 111 bpm
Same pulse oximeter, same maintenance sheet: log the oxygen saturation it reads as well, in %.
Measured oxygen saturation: 91 %
